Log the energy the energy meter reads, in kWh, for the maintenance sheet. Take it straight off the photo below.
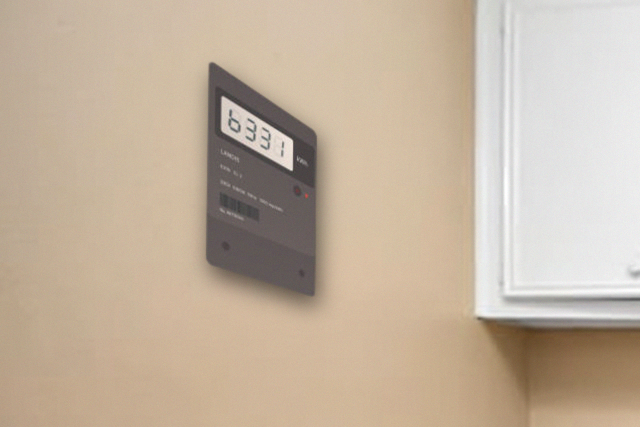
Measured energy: 6331 kWh
